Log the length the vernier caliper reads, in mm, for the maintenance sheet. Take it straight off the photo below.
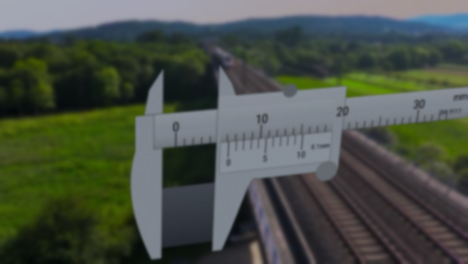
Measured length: 6.2 mm
